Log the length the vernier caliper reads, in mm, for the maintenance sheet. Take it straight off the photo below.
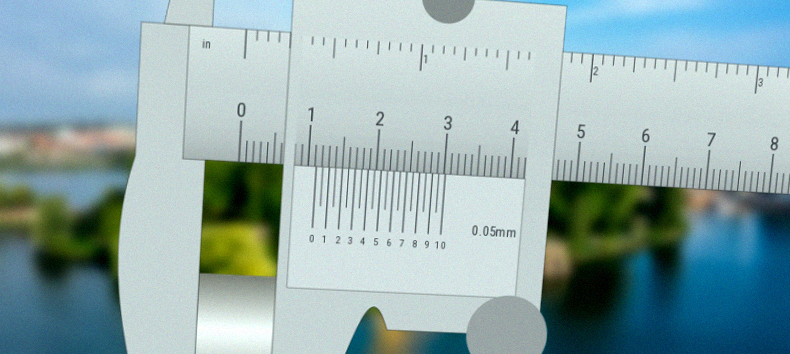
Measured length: 11.2 mm
